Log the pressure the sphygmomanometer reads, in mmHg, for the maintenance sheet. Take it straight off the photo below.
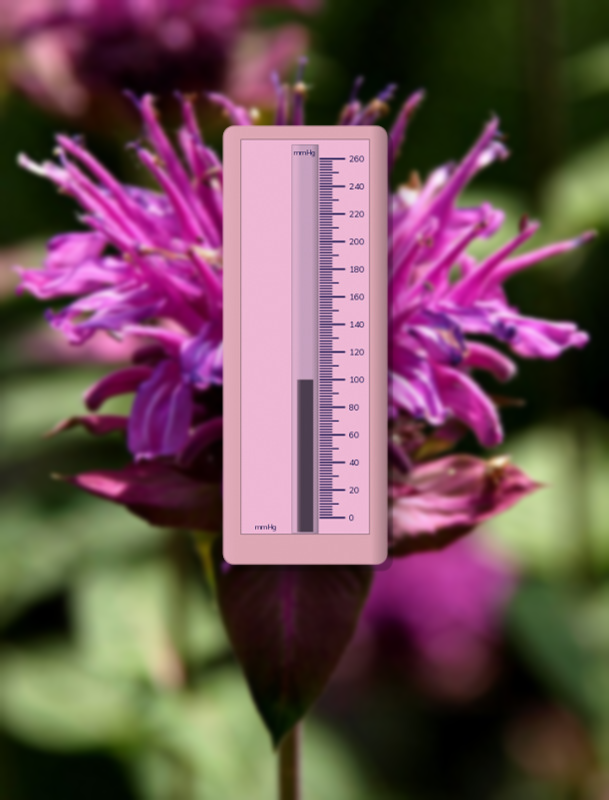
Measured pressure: 100 mmHg
